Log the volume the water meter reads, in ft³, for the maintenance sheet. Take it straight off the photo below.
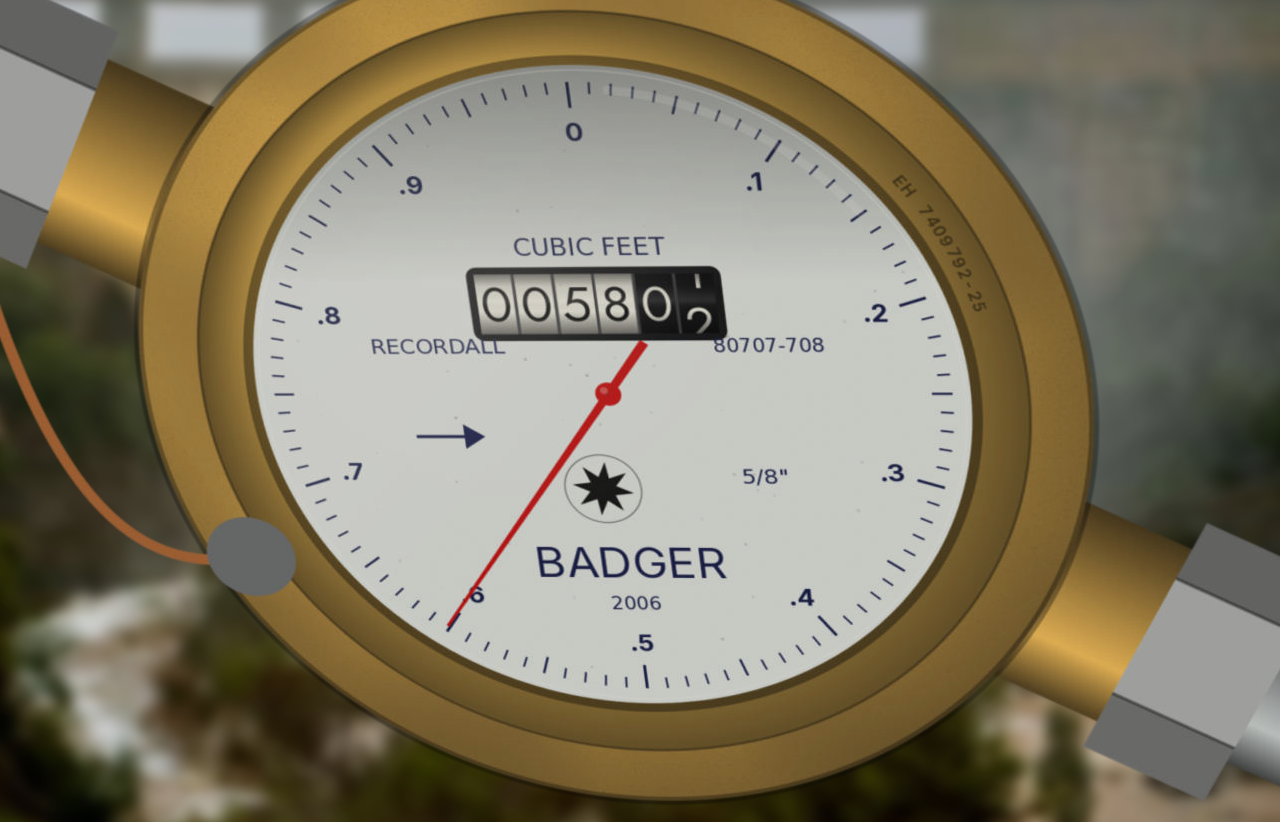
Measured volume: 5801.60 ft³
